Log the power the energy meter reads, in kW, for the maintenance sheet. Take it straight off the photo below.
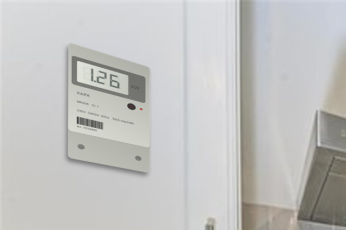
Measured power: 1.26 kW
